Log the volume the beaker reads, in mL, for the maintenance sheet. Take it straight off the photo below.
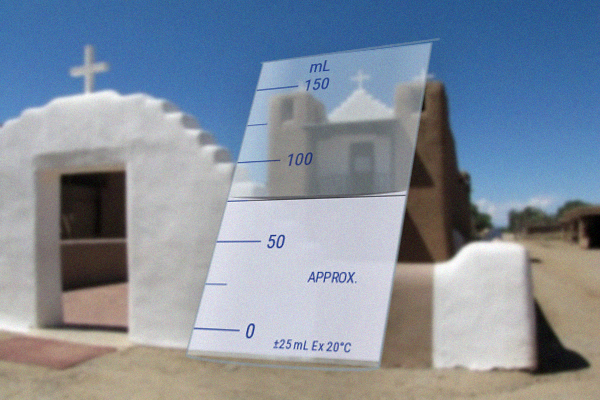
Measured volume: 75 mL
